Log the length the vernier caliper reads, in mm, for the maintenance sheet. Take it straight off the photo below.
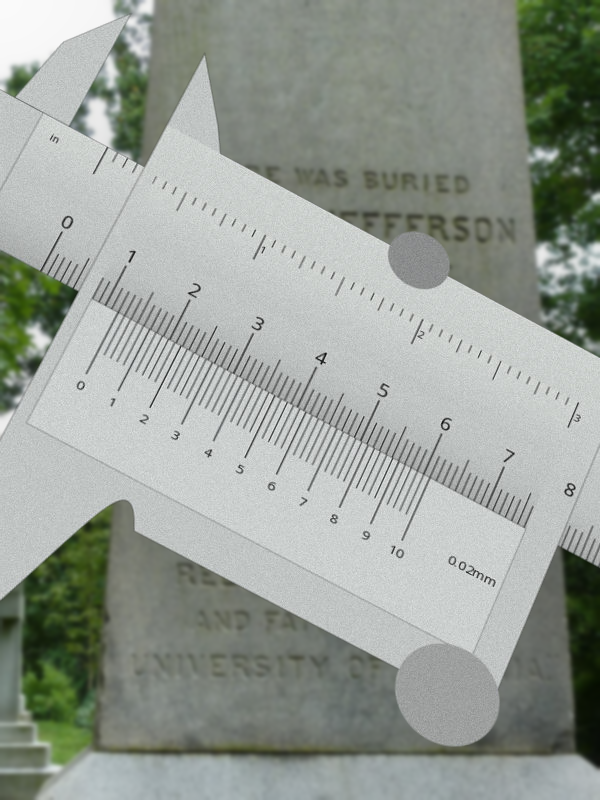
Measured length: 12.0 mm
